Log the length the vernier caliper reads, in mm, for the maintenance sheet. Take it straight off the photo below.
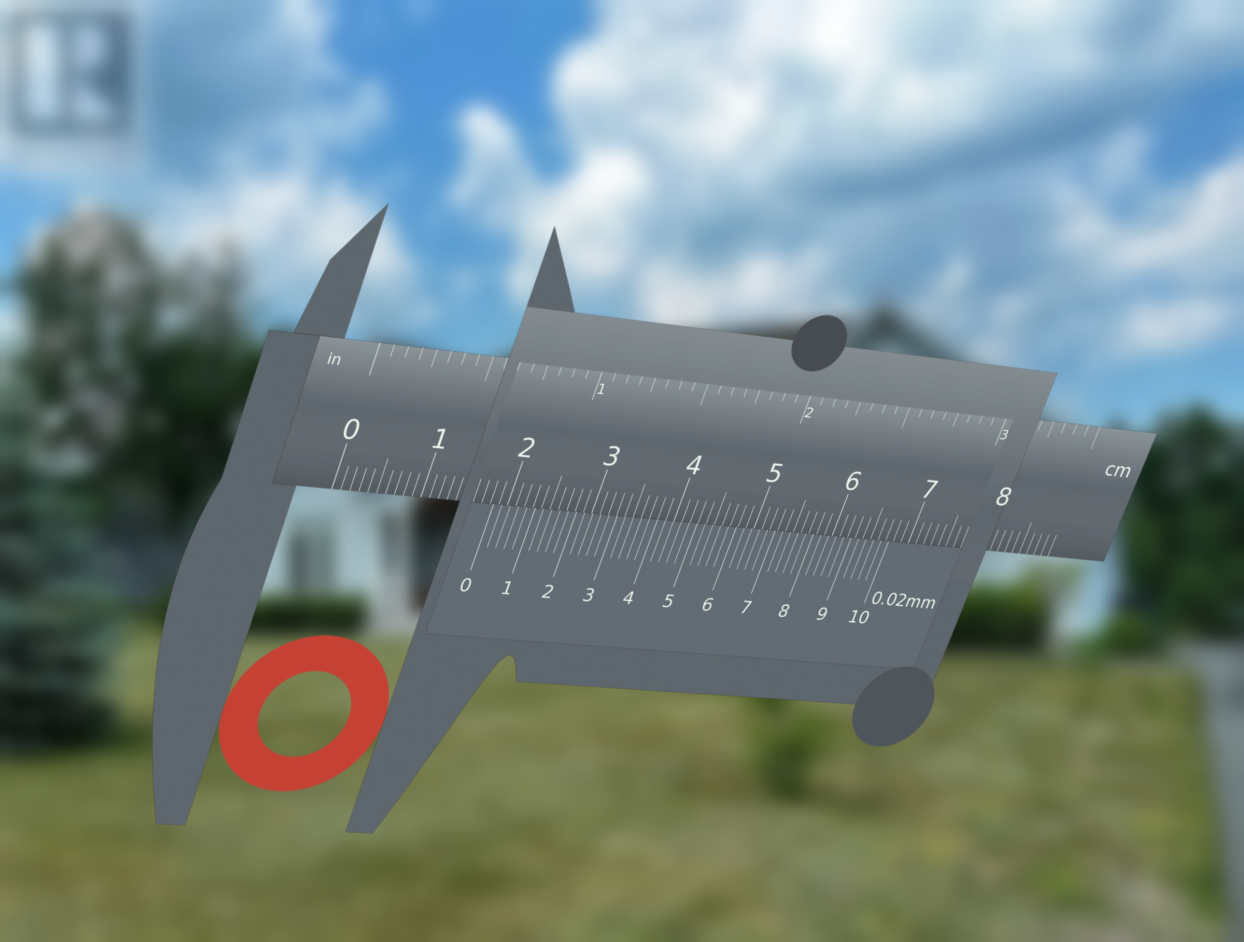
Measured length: 18.4 mm
